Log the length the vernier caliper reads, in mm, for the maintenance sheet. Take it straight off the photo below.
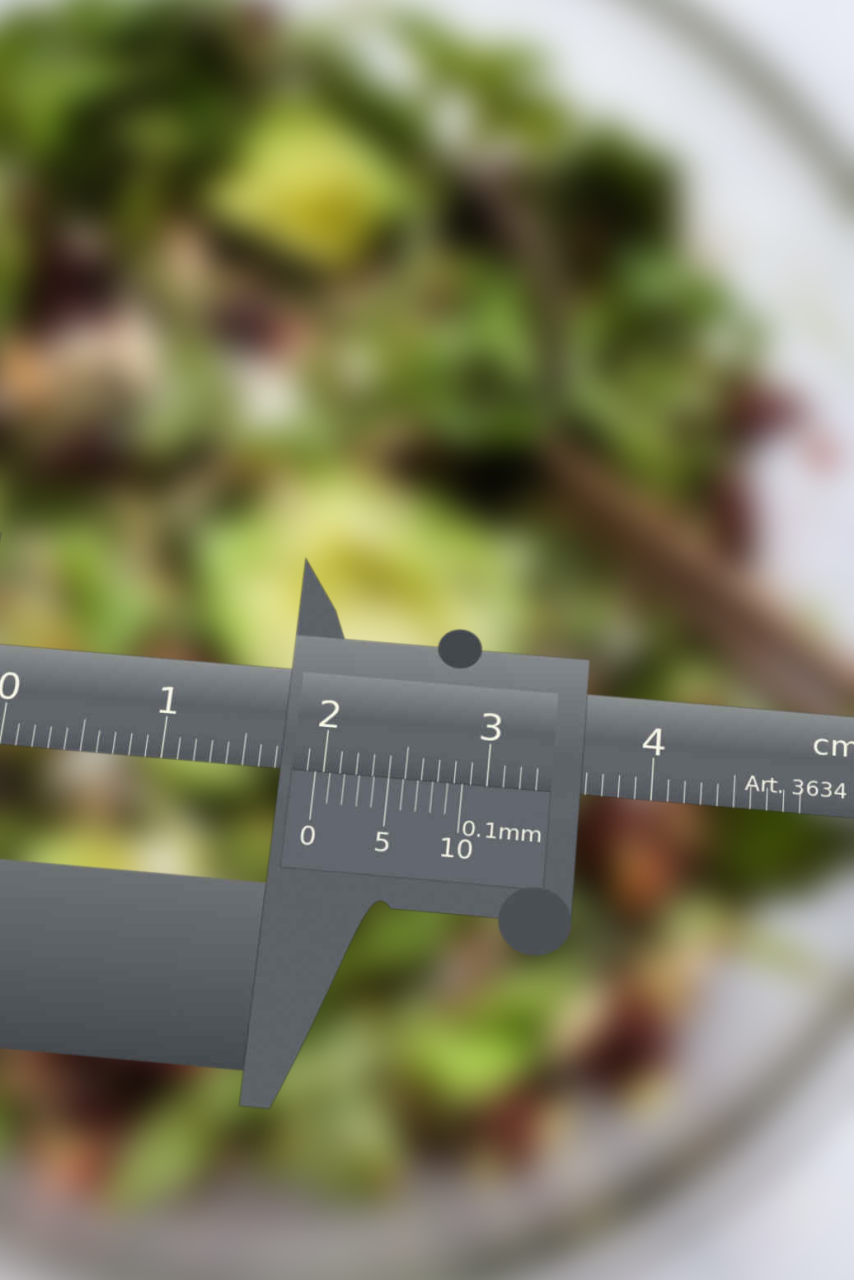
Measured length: 19.5 mm
